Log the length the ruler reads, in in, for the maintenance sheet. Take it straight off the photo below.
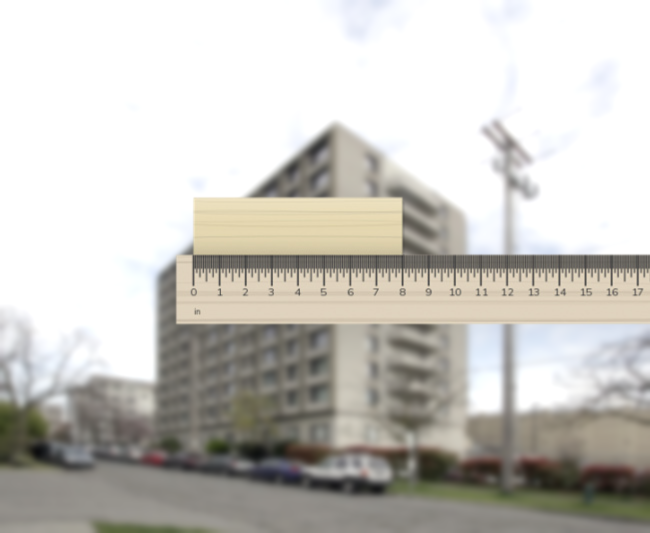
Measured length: 8 in
